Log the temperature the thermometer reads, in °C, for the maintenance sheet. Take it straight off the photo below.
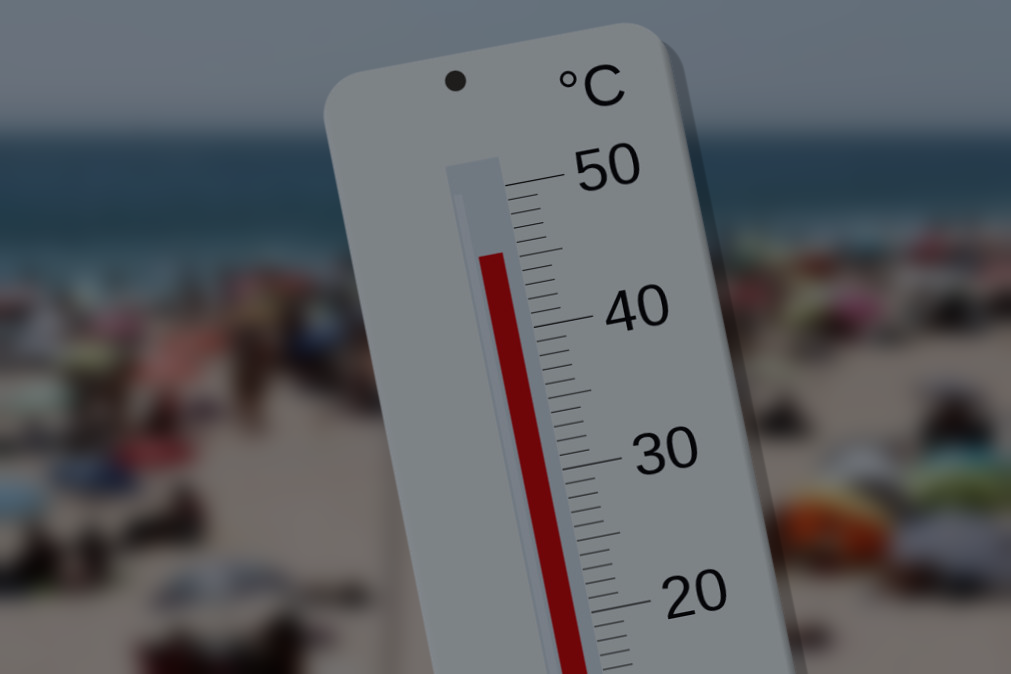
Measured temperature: 45.5 °C
